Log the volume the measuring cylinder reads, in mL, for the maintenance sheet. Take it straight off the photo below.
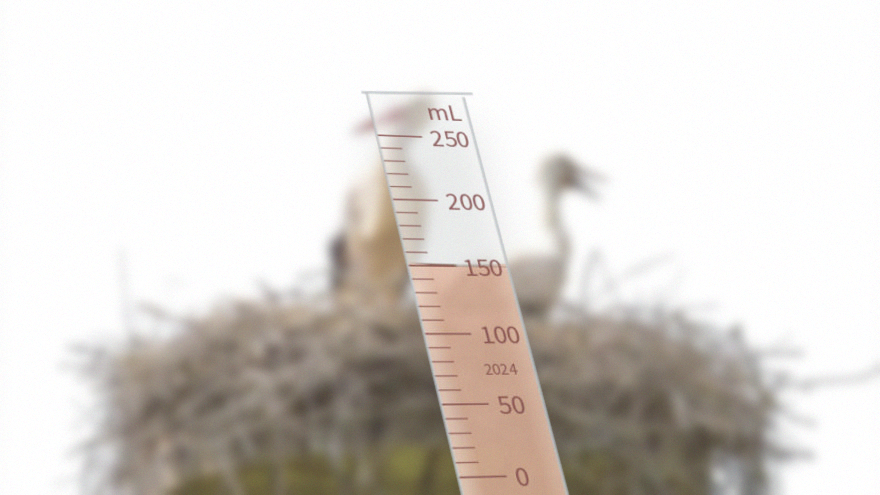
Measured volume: 150 mL
